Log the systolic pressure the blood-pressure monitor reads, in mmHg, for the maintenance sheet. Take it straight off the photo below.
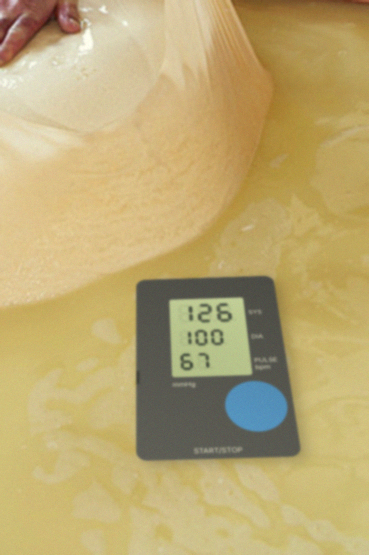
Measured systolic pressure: 126 mmHg
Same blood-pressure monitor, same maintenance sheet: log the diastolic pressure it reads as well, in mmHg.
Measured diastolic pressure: 100 mmHg
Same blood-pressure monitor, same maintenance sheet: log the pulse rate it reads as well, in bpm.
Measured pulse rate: 67 bpm
